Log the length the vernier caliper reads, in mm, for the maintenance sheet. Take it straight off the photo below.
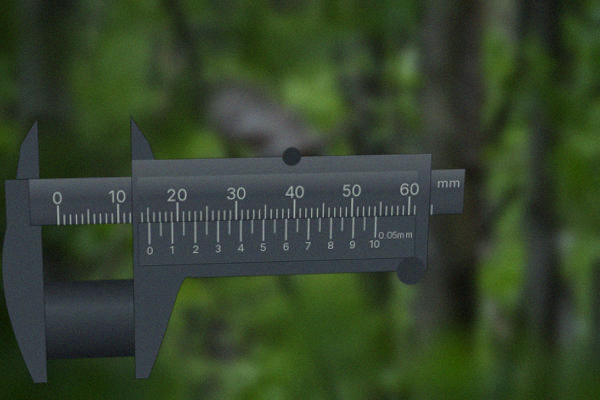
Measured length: 15.2 mm
